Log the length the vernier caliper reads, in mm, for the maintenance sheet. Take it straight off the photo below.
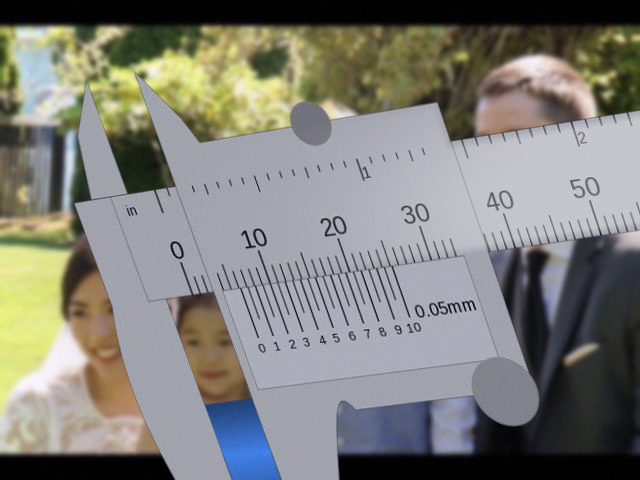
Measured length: 6.2 mm
